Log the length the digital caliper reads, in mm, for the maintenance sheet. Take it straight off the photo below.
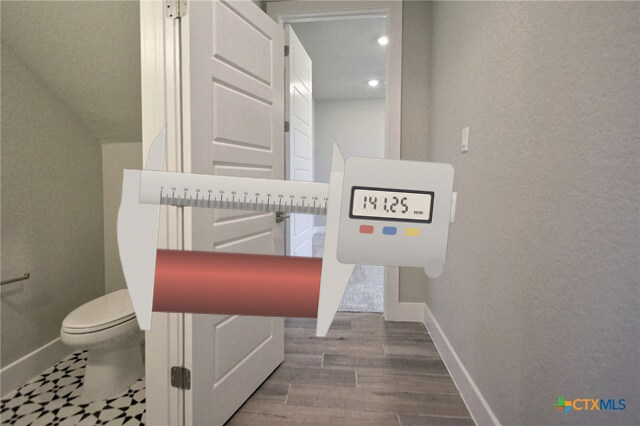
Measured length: 141.25 mm
